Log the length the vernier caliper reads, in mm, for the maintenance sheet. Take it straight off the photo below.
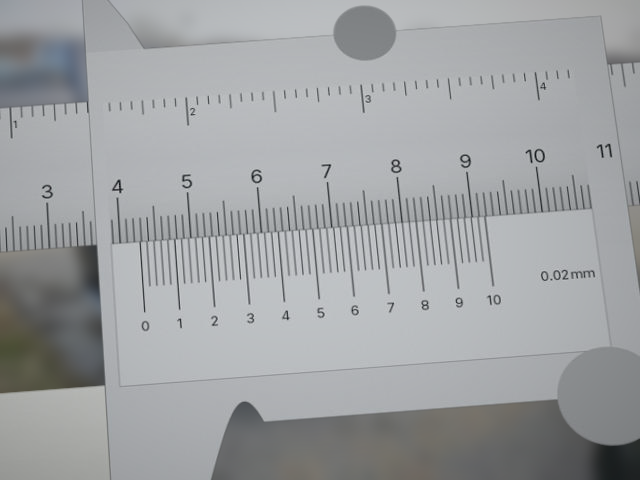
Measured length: 42.8 mm
